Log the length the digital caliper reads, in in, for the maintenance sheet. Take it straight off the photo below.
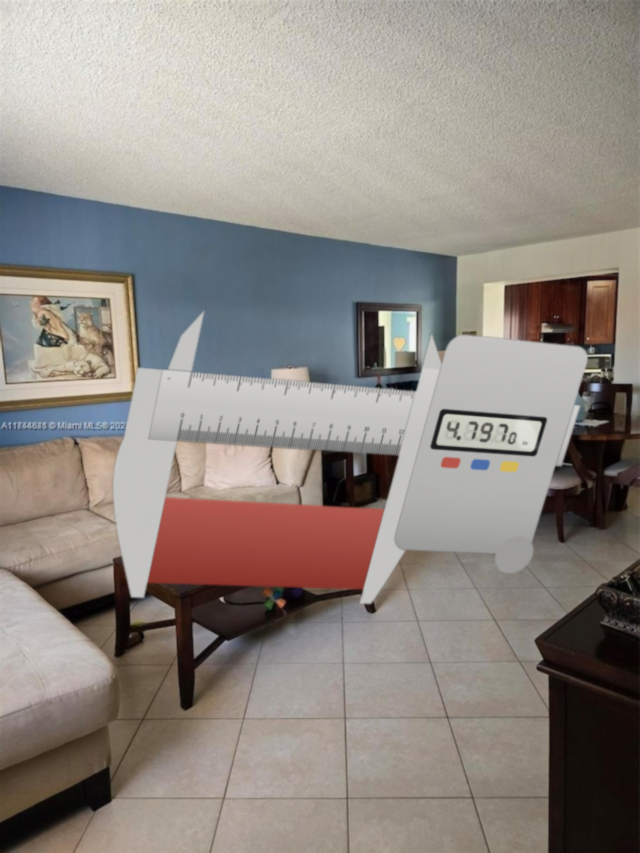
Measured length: 4.7970 in
